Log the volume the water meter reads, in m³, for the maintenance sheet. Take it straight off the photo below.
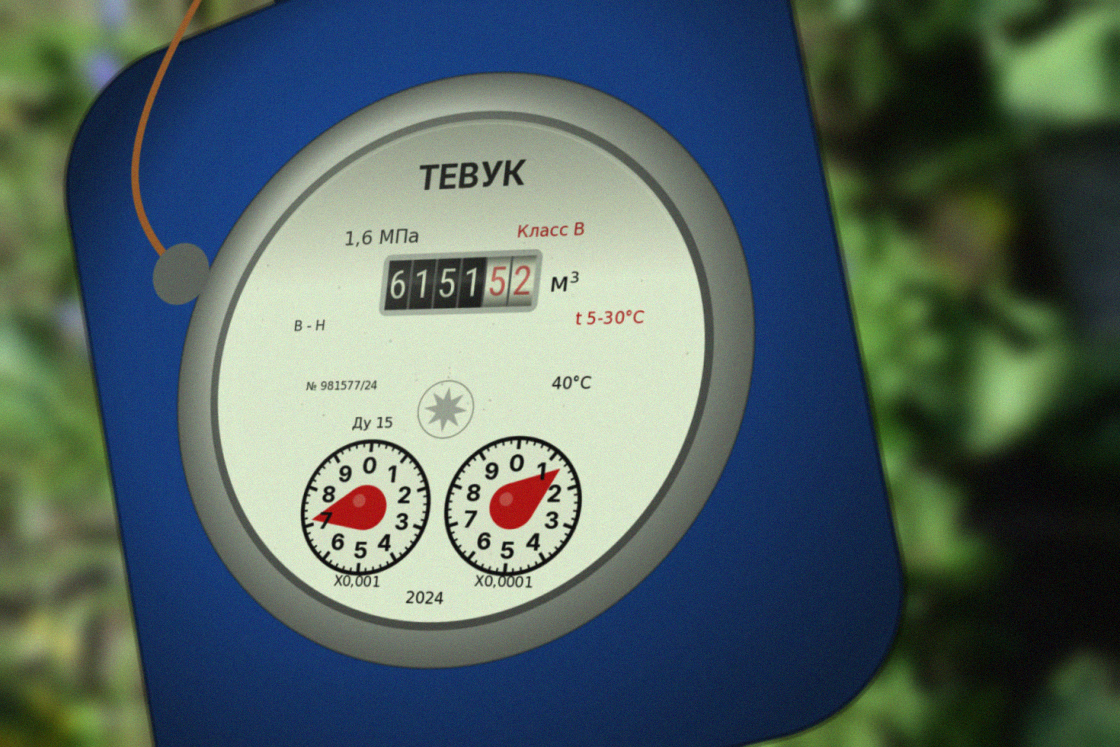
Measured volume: 6151.5271 m³
